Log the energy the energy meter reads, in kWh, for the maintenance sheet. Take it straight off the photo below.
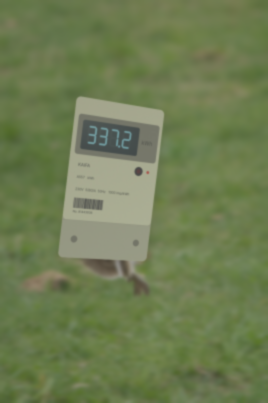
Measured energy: 337.2 kWh
